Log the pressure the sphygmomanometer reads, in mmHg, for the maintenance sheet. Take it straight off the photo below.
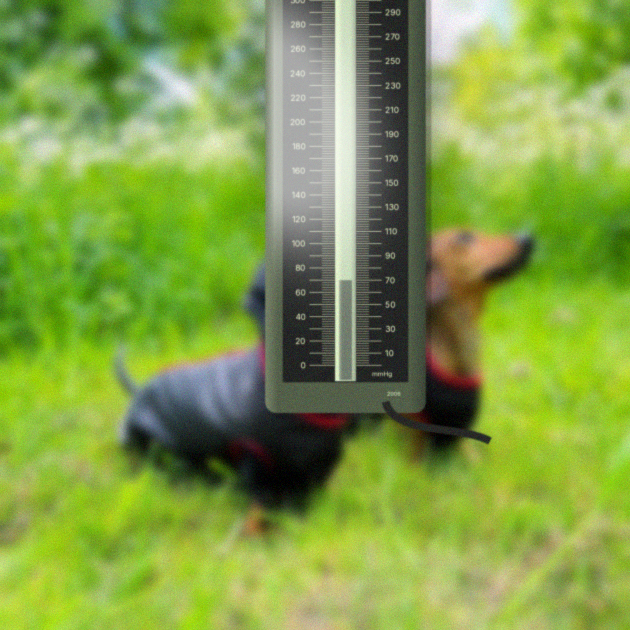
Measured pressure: 70 mmHg
